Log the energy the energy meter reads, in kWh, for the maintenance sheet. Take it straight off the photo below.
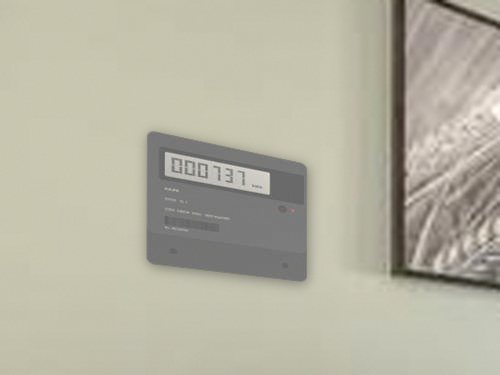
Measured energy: 737 kWh
